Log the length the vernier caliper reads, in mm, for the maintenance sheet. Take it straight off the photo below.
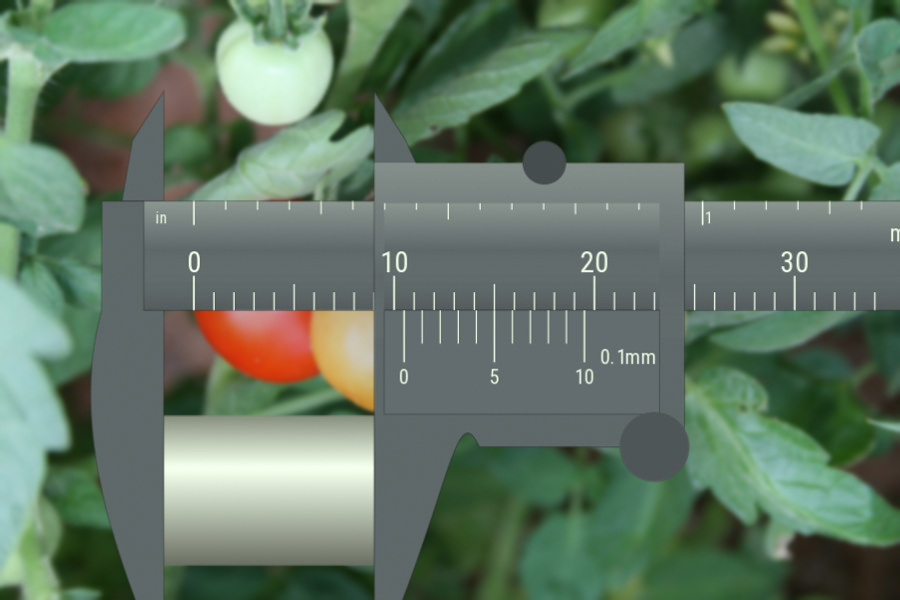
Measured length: 10.5 mm
